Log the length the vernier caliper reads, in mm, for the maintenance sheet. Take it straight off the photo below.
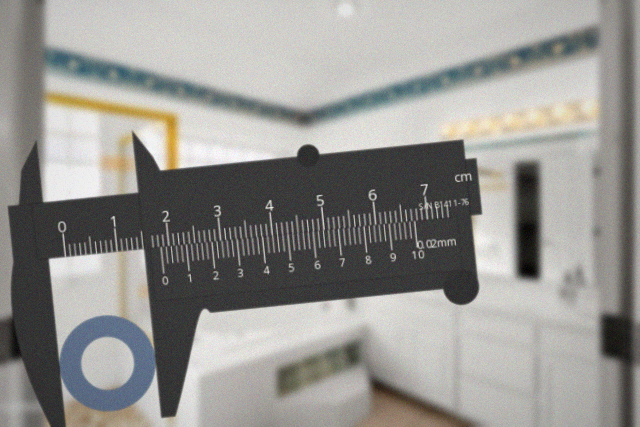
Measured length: 18.5 mm
